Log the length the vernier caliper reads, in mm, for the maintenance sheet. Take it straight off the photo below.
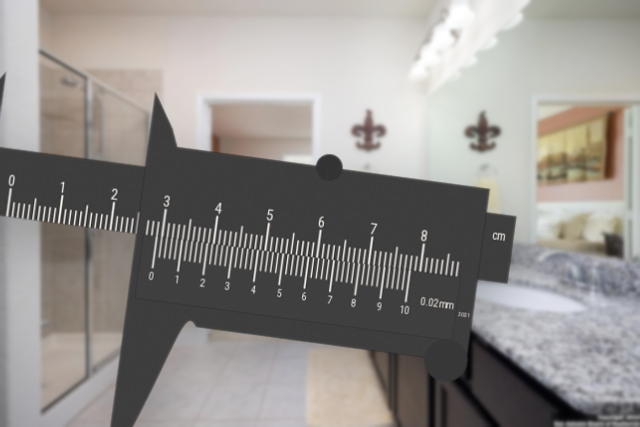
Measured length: 29.0 mm
